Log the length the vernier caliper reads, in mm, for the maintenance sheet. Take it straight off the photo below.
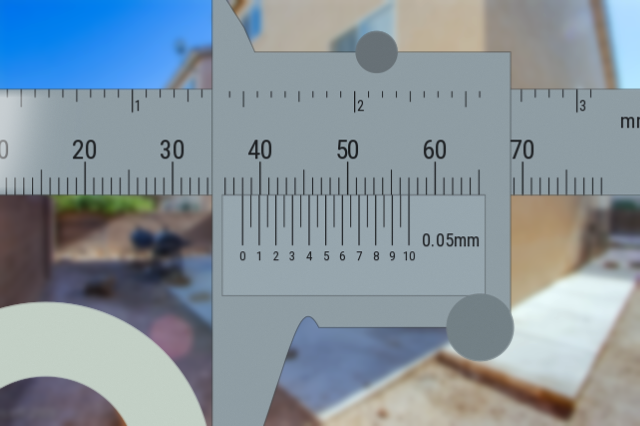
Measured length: 38.0 mm
